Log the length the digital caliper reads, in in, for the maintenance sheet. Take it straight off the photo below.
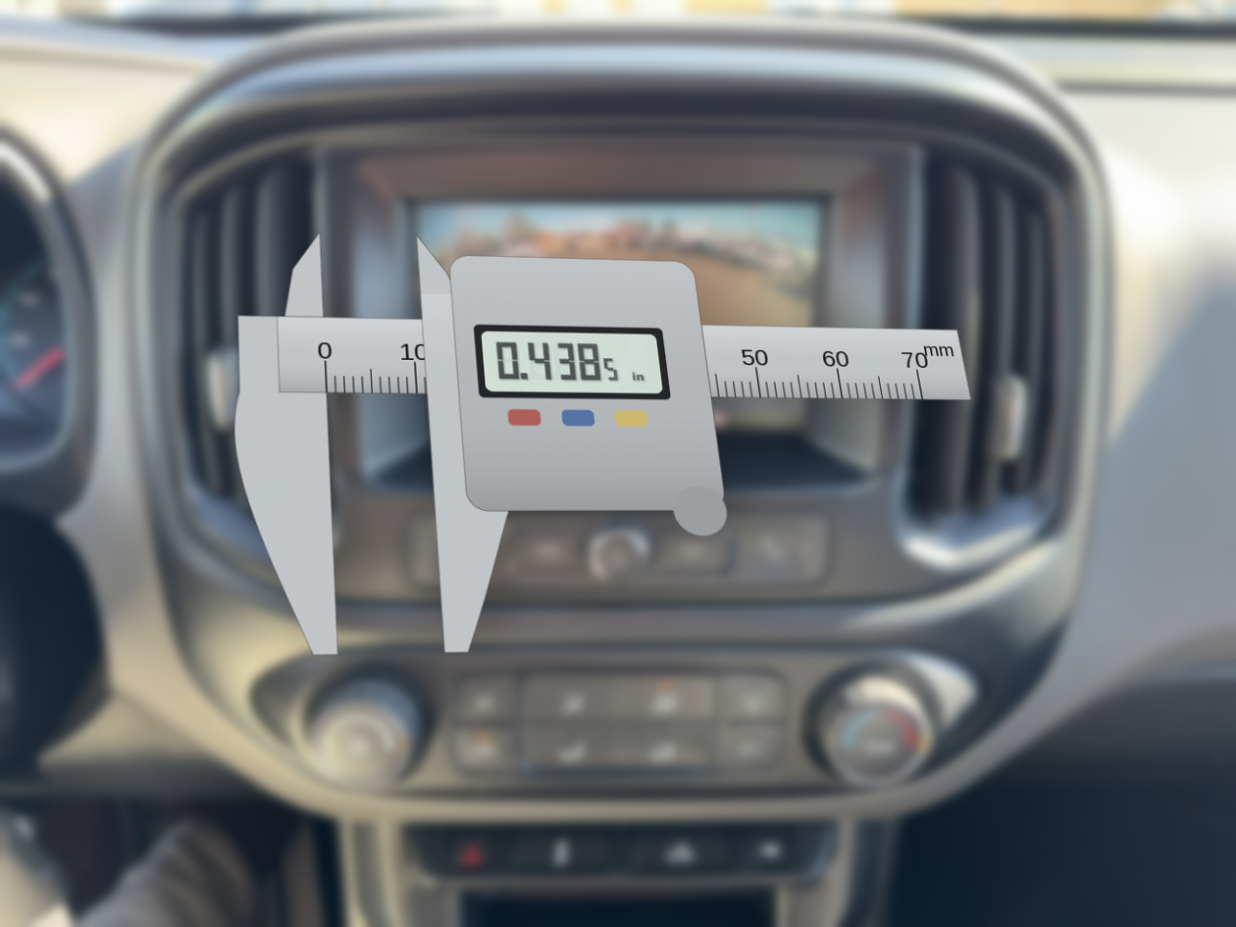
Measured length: 0.4385 in
